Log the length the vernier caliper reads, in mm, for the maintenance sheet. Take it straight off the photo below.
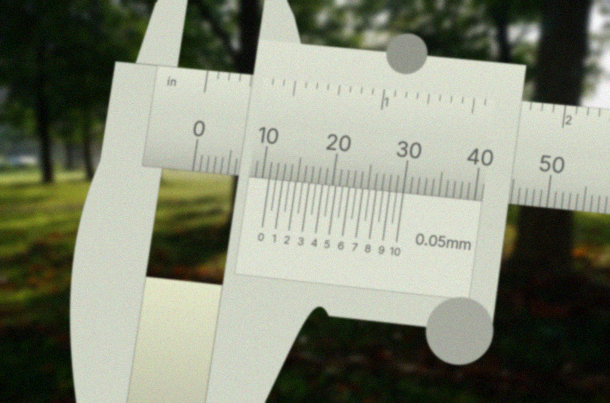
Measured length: 11.0 mm
